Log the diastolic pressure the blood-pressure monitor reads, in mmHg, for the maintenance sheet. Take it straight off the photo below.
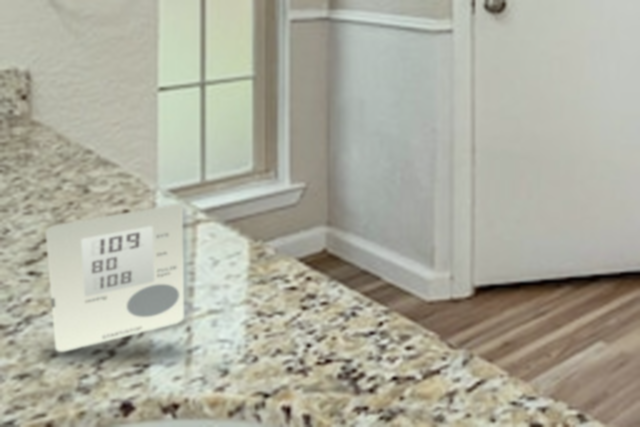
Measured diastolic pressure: 80 mmHg
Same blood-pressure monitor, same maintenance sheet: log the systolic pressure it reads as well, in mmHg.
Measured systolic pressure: 109 mmHg
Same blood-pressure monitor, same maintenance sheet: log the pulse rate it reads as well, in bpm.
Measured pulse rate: 108 bpm
